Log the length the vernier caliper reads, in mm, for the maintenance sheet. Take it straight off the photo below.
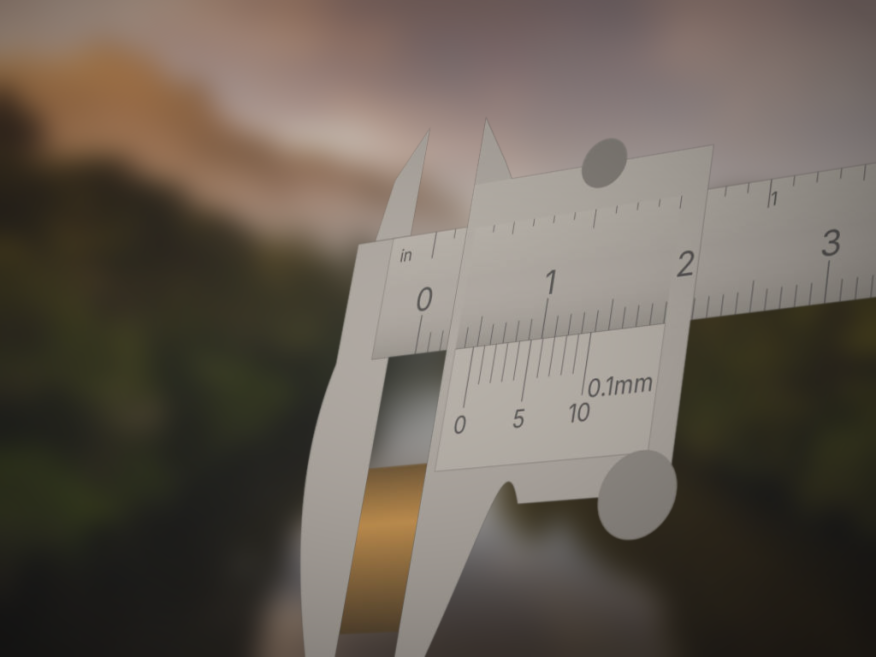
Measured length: 4.7 mm
